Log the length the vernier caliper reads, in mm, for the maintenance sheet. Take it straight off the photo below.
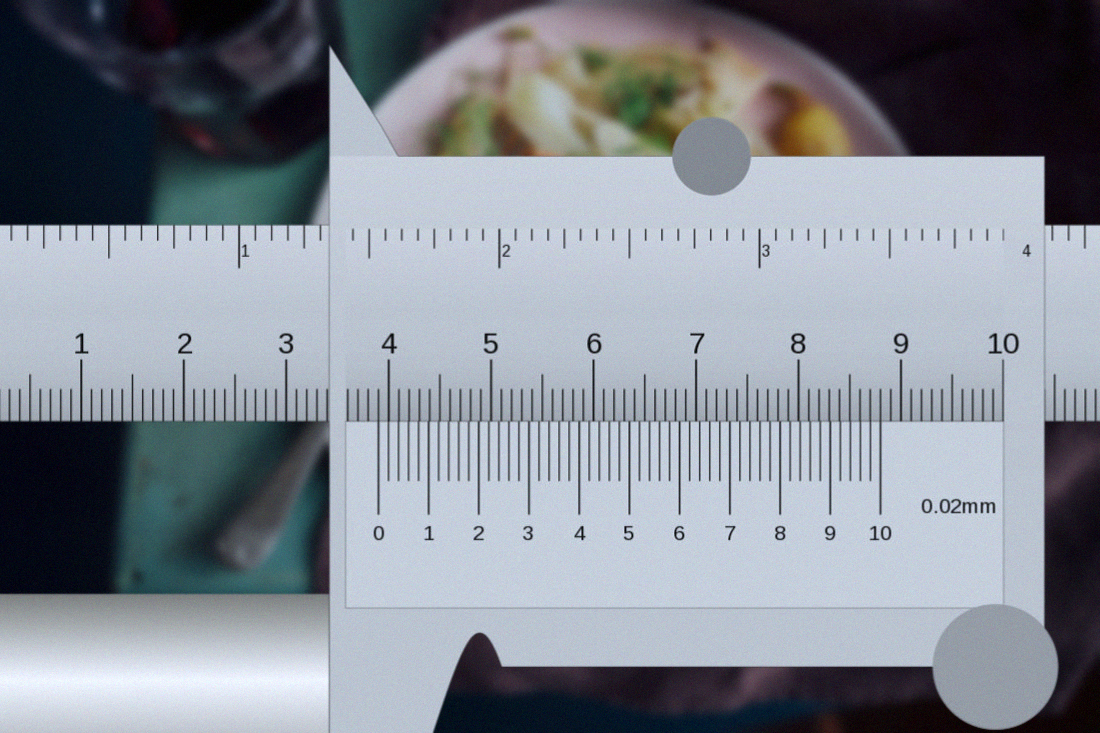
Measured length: 39.0 mm
